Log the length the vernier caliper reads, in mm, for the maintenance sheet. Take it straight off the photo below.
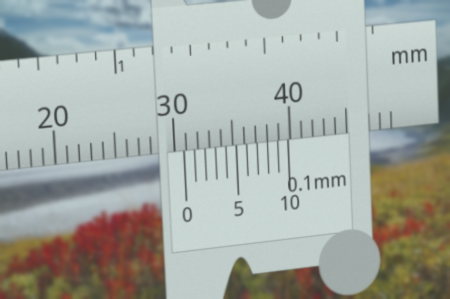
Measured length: 30.8 mm
